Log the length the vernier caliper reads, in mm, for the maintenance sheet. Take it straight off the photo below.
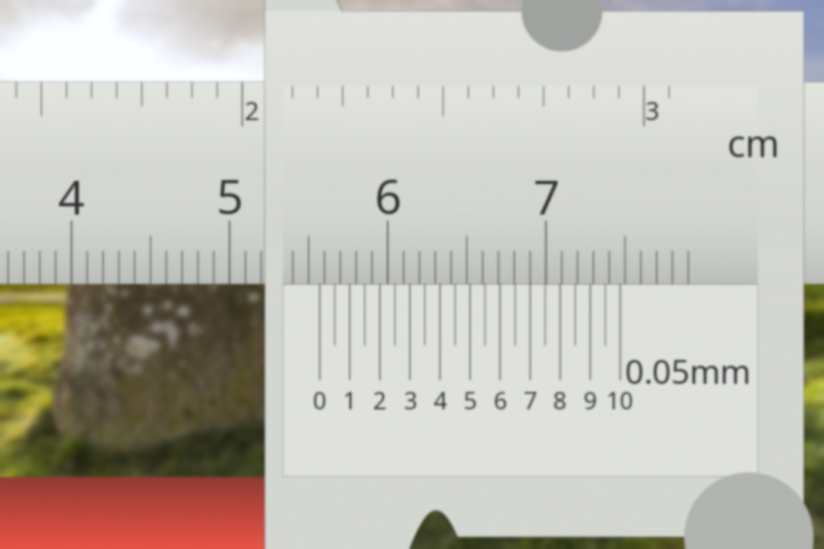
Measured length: 55.7 mm
